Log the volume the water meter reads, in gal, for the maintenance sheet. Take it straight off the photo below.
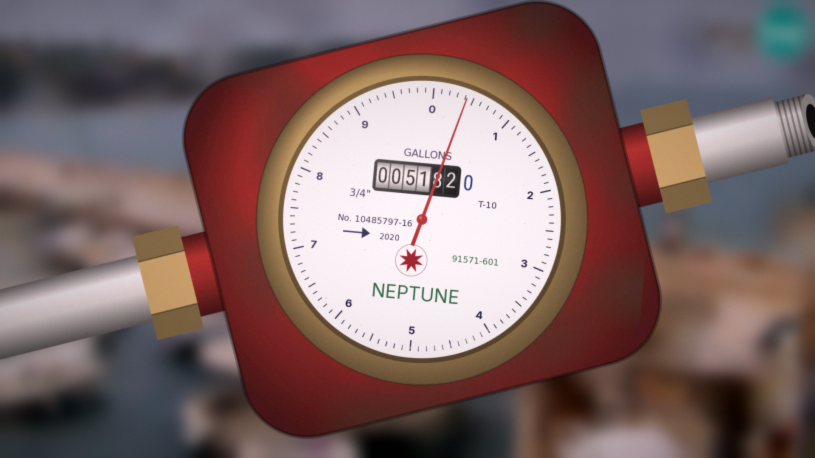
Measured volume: 51820.4 gal
